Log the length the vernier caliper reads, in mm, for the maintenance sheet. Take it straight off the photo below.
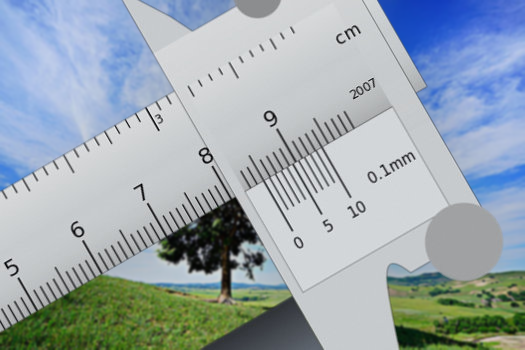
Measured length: 85.0 mm
